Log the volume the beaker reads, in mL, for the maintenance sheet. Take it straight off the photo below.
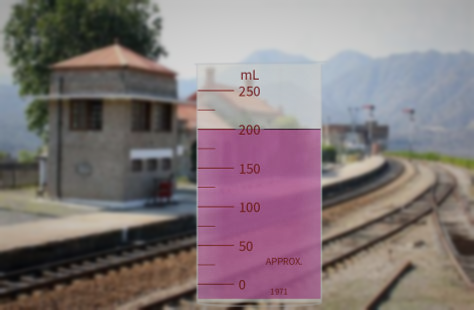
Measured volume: 200 mL
